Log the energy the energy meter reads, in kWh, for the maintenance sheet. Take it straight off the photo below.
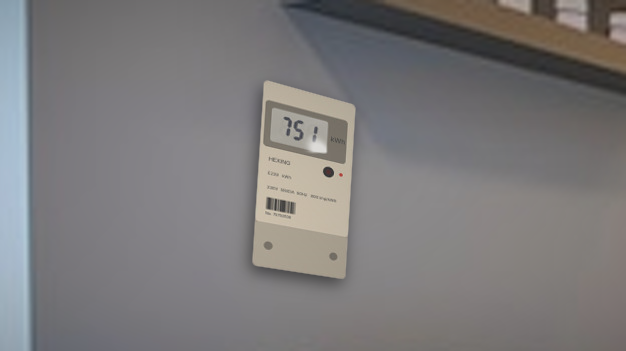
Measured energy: 751 kWh
